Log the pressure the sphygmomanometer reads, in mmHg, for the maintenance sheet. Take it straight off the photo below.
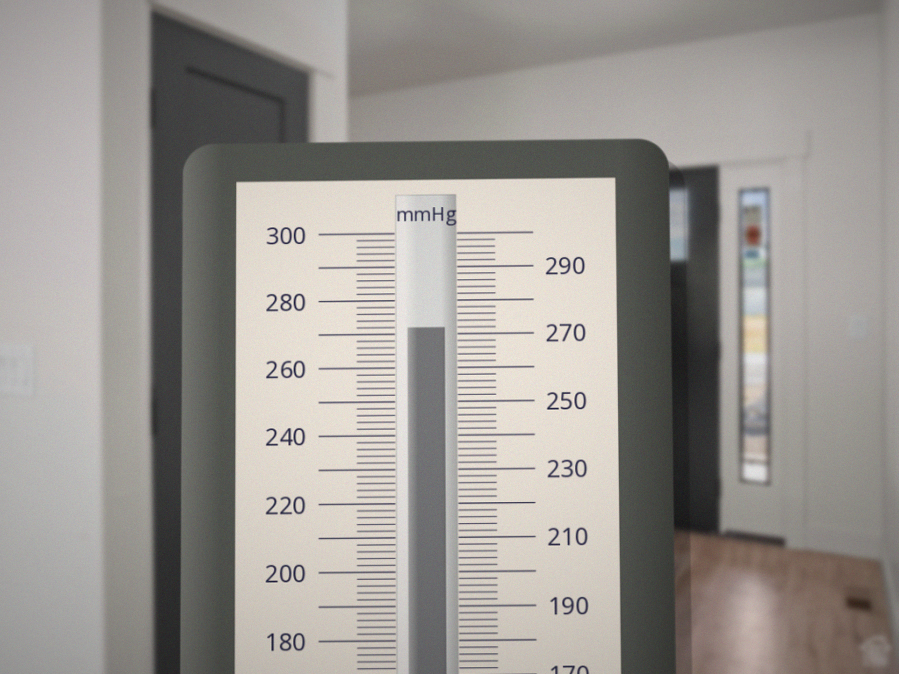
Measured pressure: 272 mmHg
